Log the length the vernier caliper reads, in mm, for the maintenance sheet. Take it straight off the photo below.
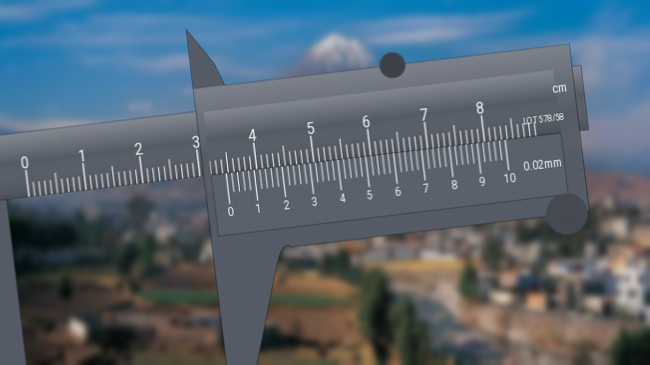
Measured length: 34.6 mm
